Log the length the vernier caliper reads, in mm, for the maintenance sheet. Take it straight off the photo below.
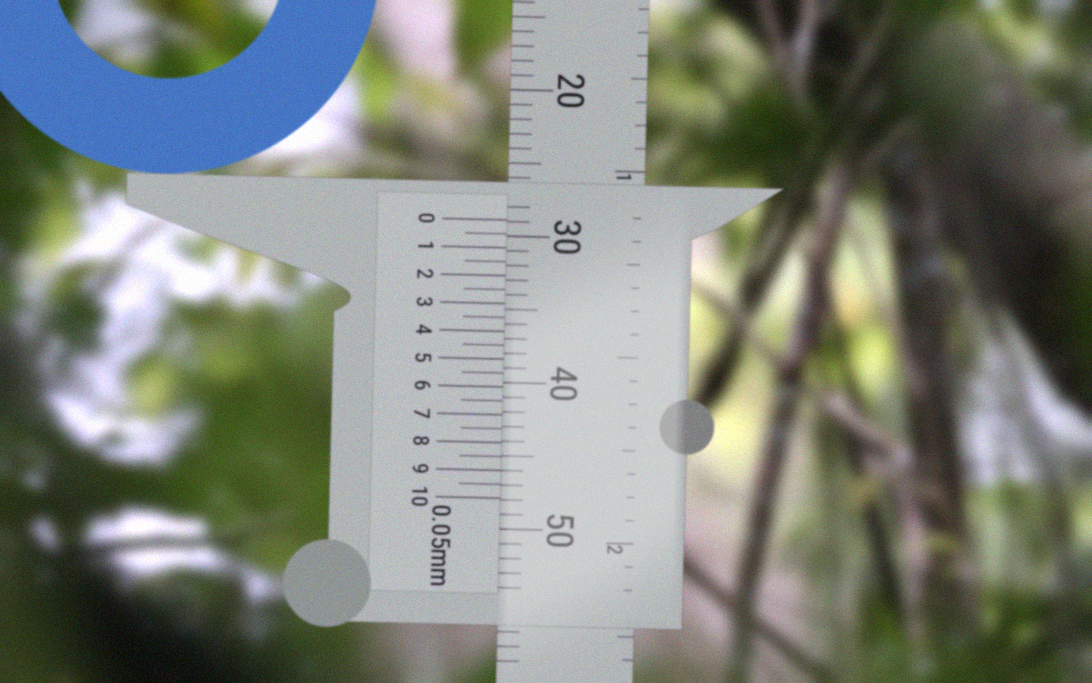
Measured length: 28.9 mm
